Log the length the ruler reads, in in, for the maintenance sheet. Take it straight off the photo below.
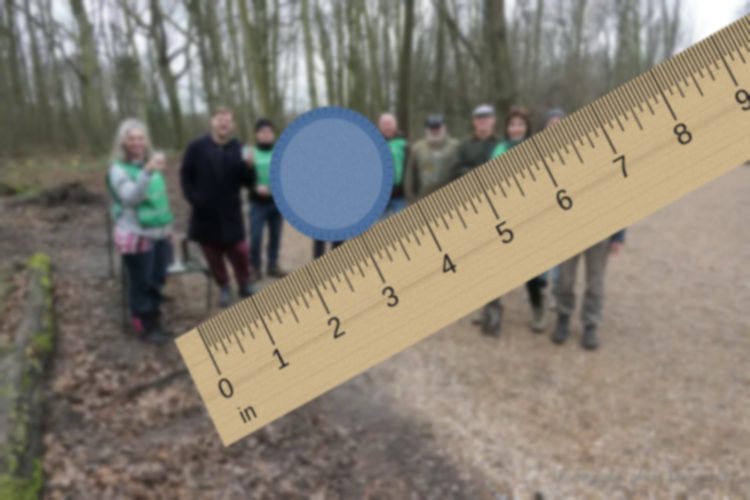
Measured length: 2 in
